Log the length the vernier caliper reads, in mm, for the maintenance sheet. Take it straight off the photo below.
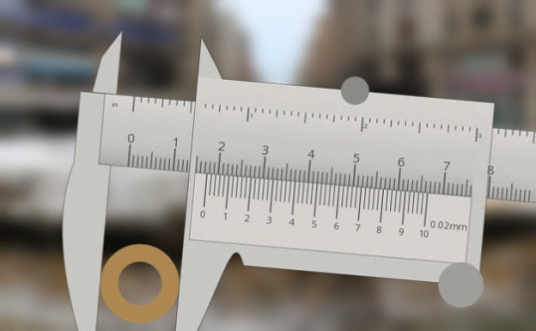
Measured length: 17.5 mm
